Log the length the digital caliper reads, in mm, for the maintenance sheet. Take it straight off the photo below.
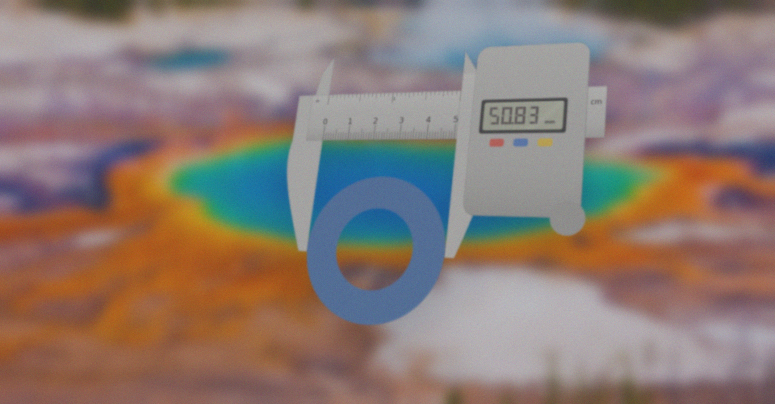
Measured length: 50.83 mm
